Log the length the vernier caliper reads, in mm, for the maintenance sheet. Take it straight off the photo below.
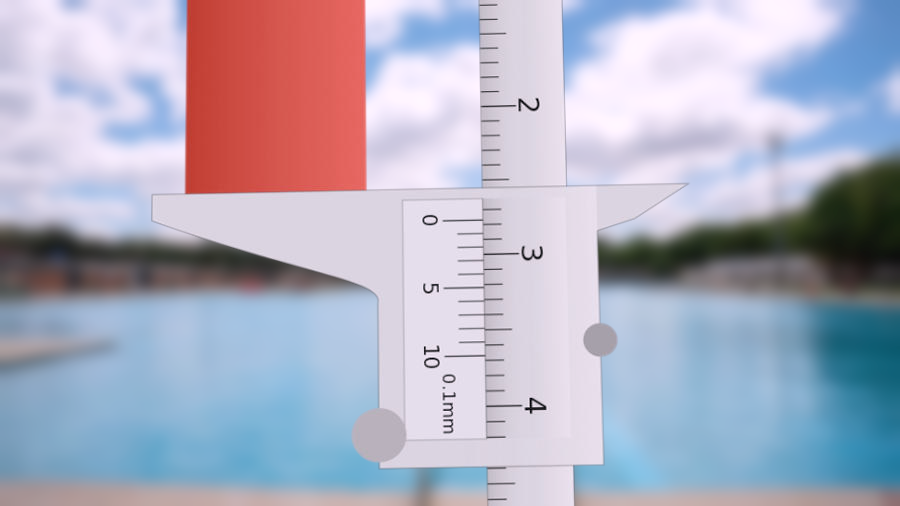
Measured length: 27.7 mm
